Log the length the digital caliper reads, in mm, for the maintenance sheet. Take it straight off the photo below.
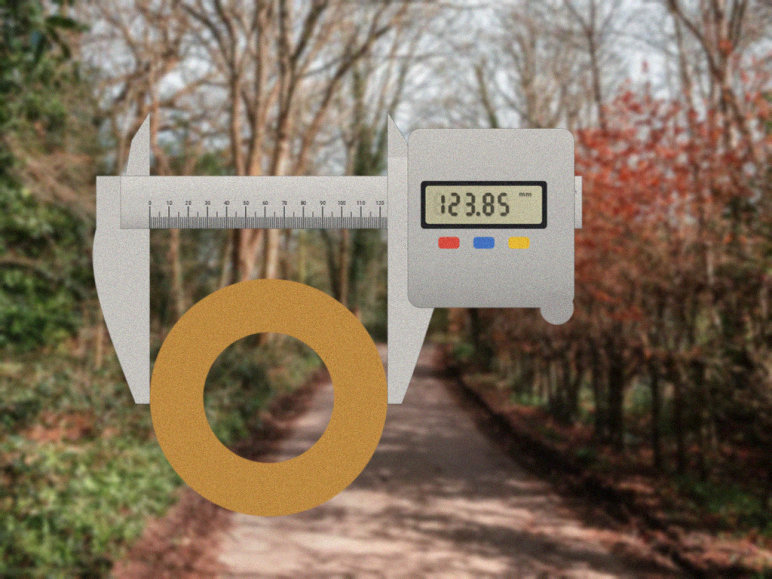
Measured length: 123.85 mm
